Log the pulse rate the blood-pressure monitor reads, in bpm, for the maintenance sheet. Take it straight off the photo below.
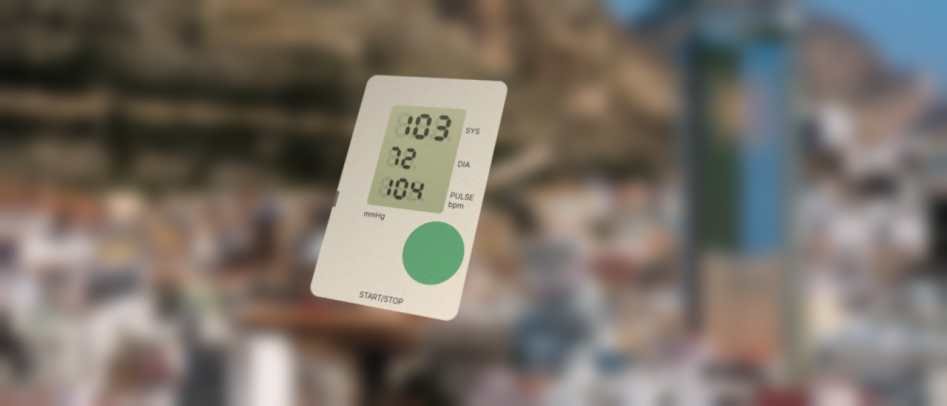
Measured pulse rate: 104 bpm
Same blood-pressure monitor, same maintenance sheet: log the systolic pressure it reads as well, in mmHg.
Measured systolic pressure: 103 mmHg
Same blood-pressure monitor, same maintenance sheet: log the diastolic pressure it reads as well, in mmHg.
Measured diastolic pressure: 72 mmHg
